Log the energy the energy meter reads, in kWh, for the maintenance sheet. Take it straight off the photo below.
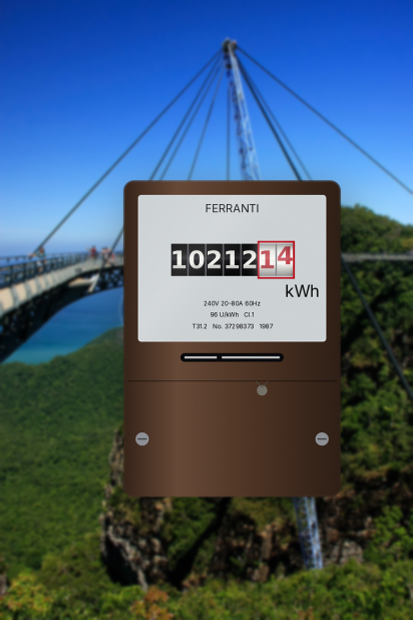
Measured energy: 10212.14 kWh
